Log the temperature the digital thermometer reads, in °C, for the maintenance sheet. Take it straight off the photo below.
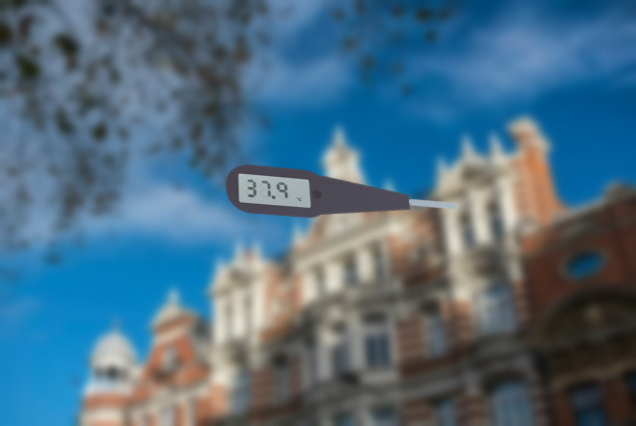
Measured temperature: 37.9 °C
